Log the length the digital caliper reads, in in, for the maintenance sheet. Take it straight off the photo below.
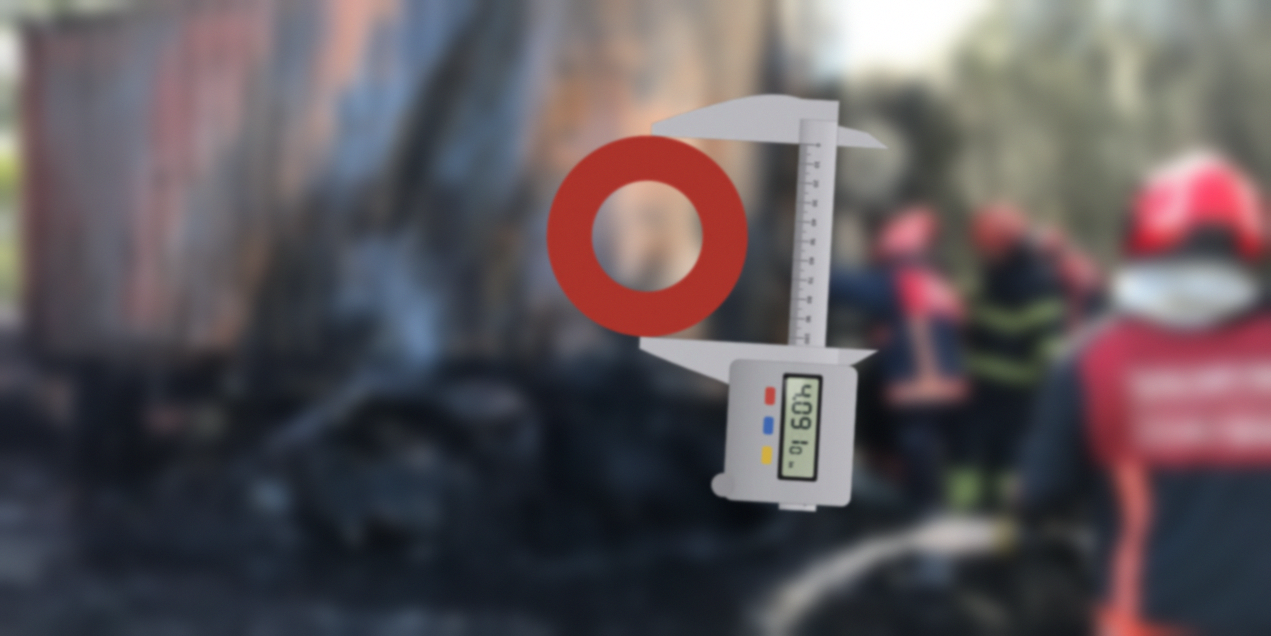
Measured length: 4.0910 in
